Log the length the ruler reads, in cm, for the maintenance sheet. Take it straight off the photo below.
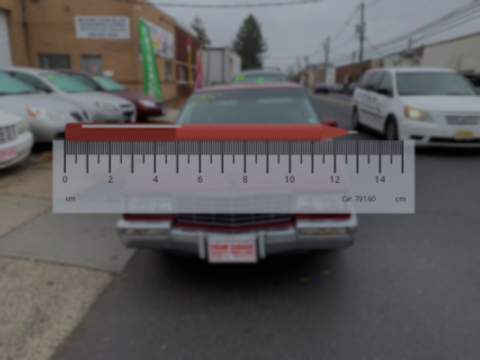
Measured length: 13 cm
